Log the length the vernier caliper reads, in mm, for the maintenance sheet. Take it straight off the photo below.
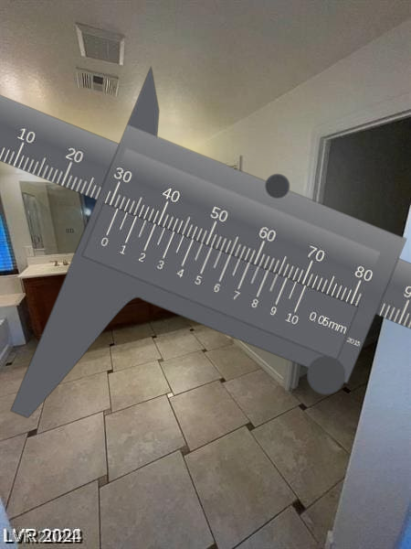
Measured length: 31.6 mm
